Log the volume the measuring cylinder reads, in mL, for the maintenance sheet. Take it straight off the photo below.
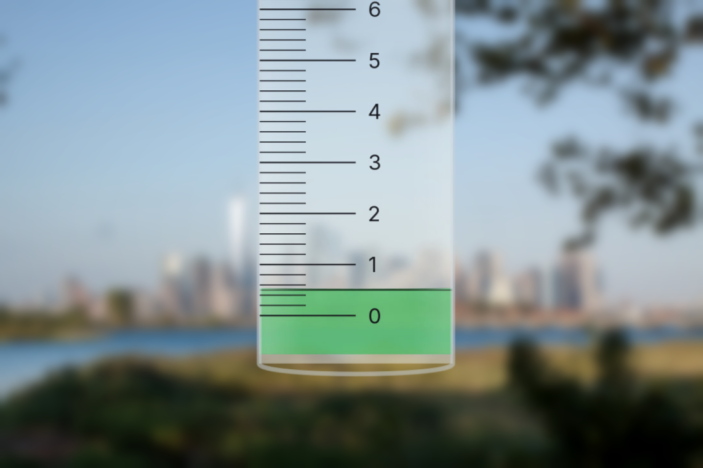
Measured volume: 0.5 mL
